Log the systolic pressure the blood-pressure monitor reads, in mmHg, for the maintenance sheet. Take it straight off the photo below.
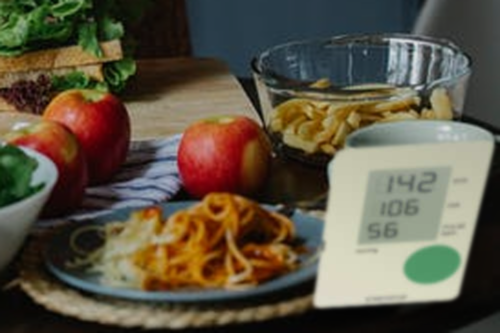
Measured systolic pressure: 142 mmHg
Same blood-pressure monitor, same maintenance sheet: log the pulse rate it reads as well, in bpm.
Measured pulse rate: 56 bpm
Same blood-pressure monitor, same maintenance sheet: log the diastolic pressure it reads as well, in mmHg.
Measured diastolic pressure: 106 mmHg
